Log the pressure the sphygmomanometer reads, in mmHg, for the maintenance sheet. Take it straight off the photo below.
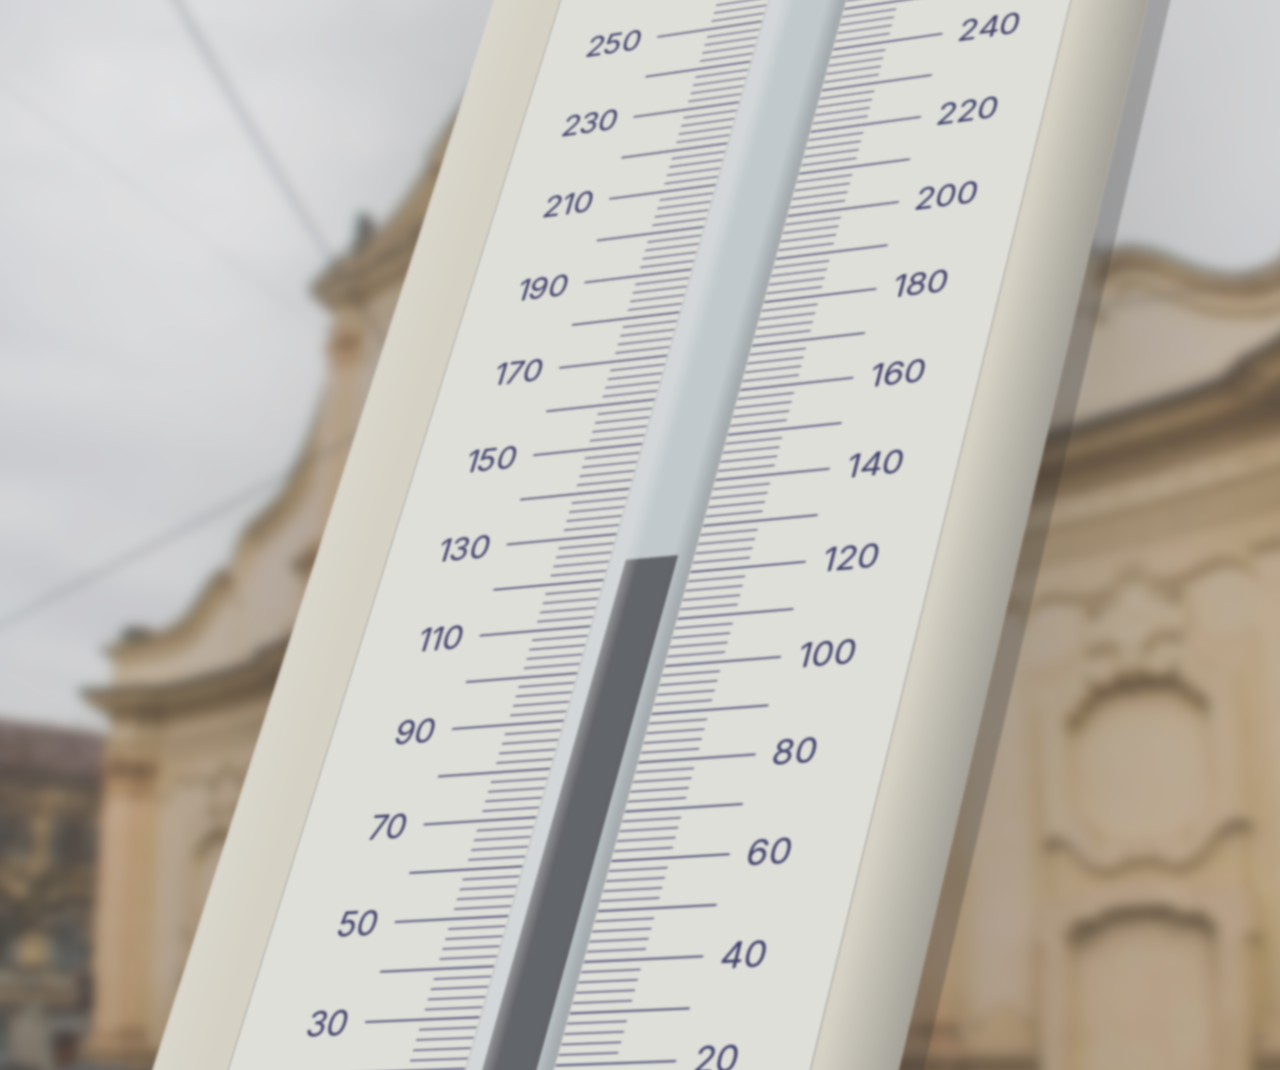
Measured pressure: 124 mmHg
